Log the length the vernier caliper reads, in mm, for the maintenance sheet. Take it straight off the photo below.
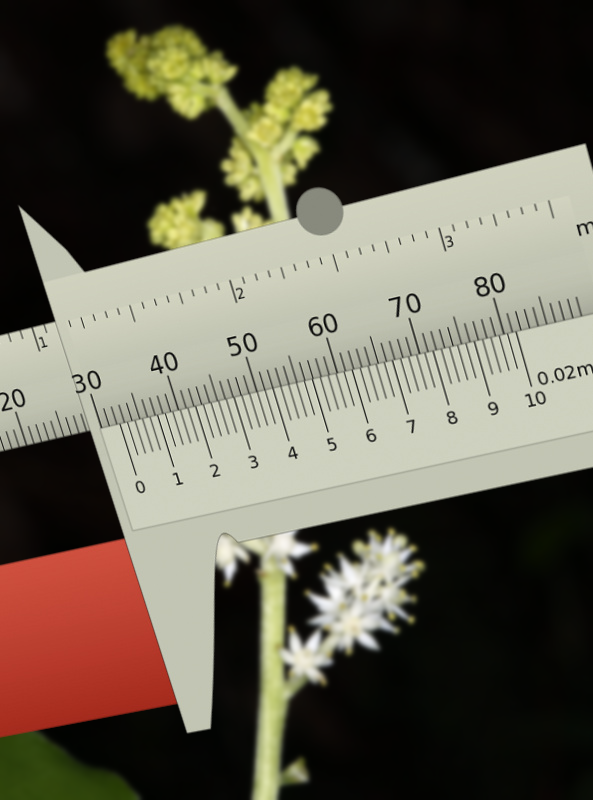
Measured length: 32.4 mm
